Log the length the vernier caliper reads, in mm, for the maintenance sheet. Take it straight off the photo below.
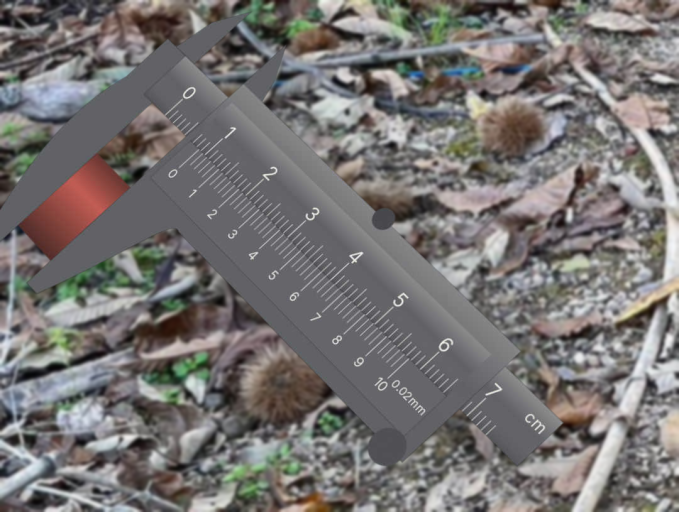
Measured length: 8.6 mm
